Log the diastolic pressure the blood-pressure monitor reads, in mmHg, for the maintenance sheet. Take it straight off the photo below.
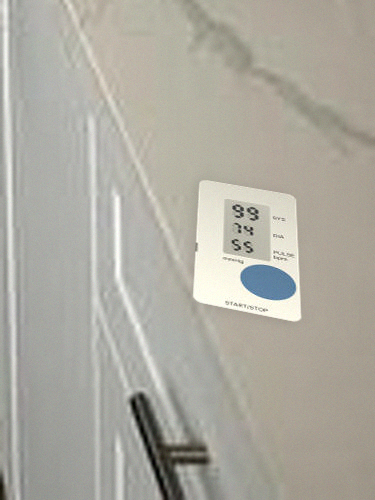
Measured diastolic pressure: 74 mmHg
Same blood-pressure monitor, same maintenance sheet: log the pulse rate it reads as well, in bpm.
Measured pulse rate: 55 bpm
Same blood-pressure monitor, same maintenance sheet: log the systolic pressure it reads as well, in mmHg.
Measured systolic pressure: 99 mmHg
